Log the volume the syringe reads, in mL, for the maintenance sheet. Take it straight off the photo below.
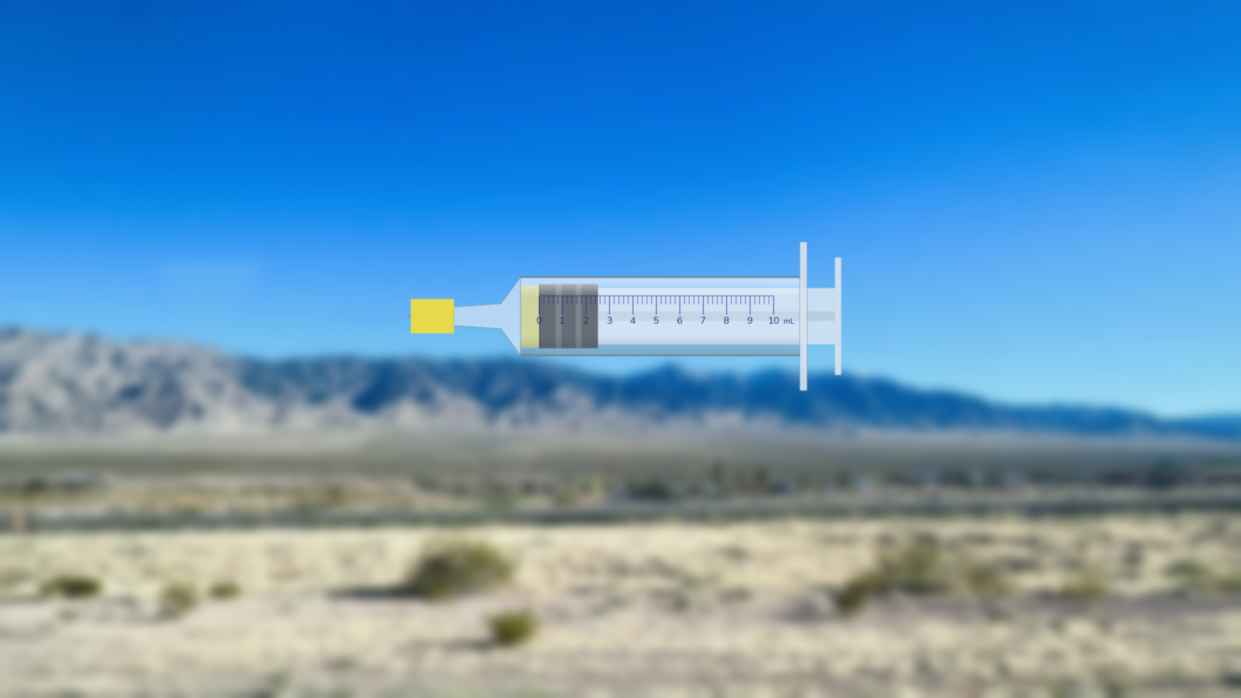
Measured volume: 0 mL
